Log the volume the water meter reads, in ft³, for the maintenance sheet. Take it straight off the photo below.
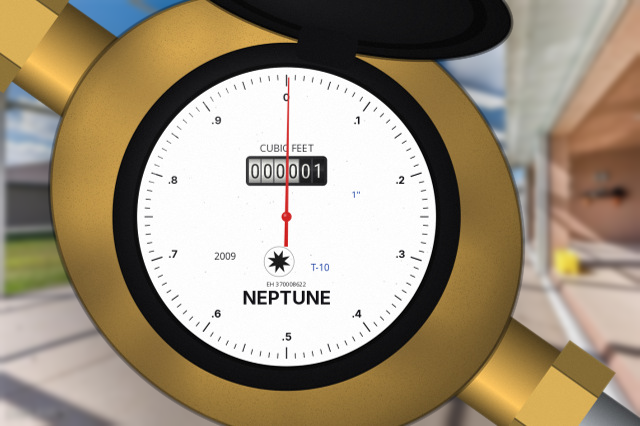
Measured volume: 1.00 ft³
